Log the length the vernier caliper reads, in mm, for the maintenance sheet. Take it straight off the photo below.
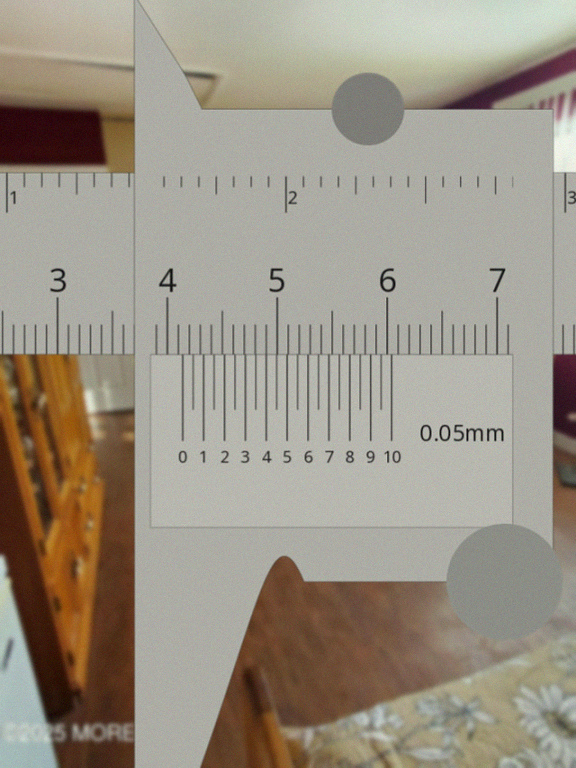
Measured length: 41.4 mm
